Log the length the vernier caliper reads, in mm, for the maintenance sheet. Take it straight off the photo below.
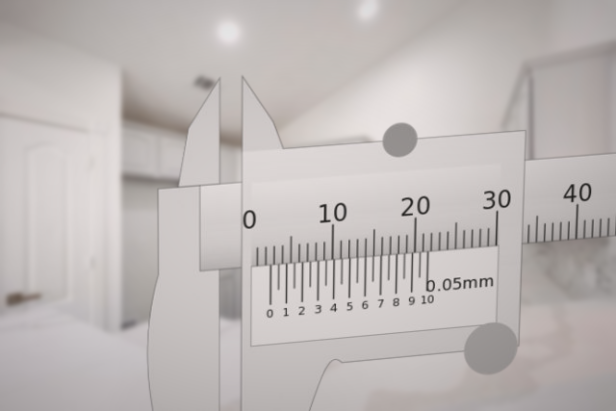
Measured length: 2.6 mm
